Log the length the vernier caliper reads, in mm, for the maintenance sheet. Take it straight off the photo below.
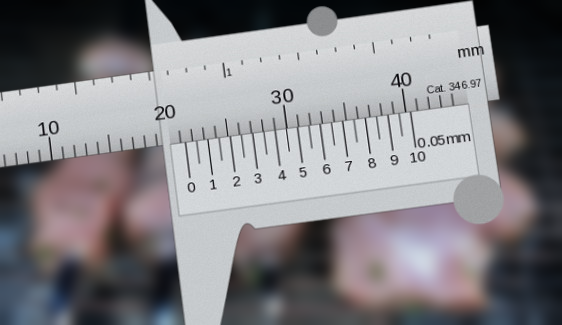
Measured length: 21.4 mm
